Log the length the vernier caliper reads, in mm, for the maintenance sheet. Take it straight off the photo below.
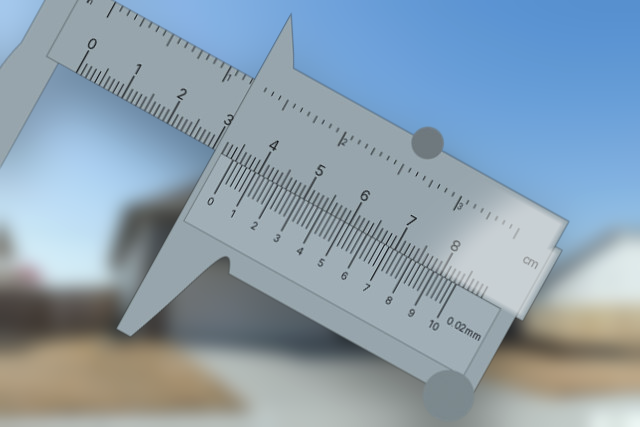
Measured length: 34.5 mm
